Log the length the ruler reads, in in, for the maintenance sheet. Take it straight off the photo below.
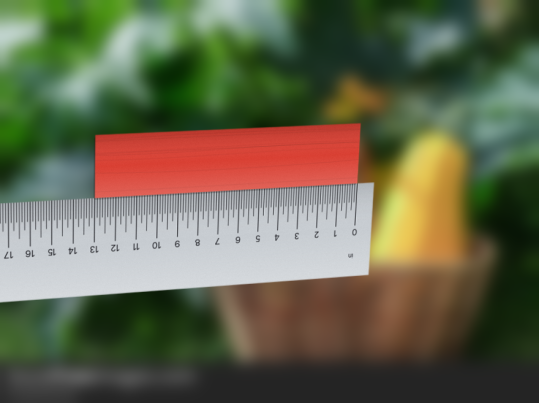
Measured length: 13 in
